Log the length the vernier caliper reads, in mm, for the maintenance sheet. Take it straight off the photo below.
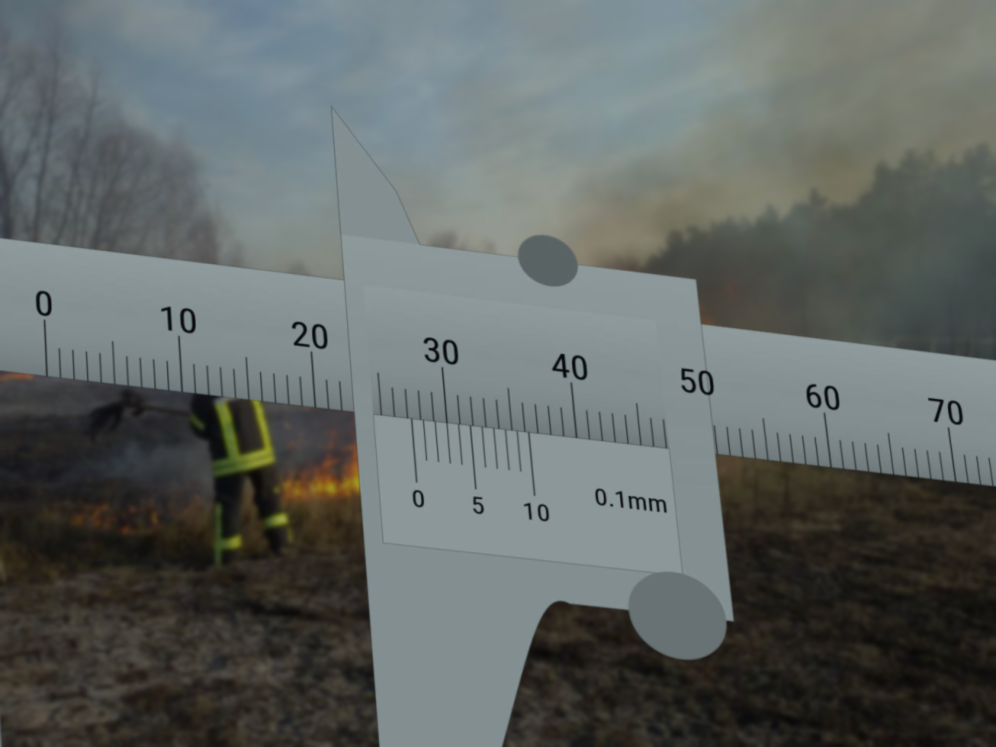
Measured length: 27.3 mm
